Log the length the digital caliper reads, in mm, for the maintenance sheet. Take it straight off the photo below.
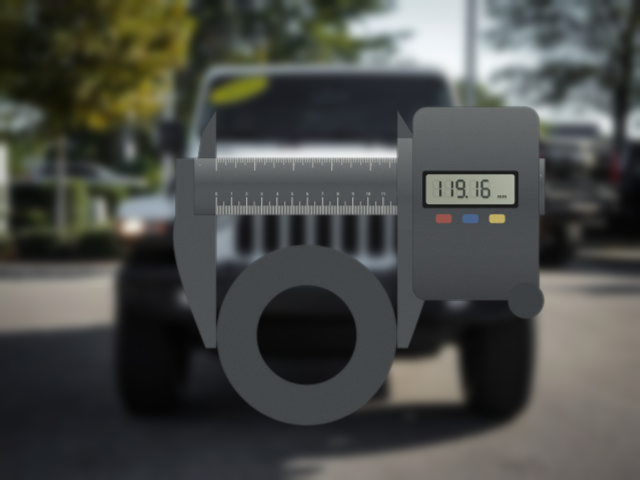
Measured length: 119.16 mm
